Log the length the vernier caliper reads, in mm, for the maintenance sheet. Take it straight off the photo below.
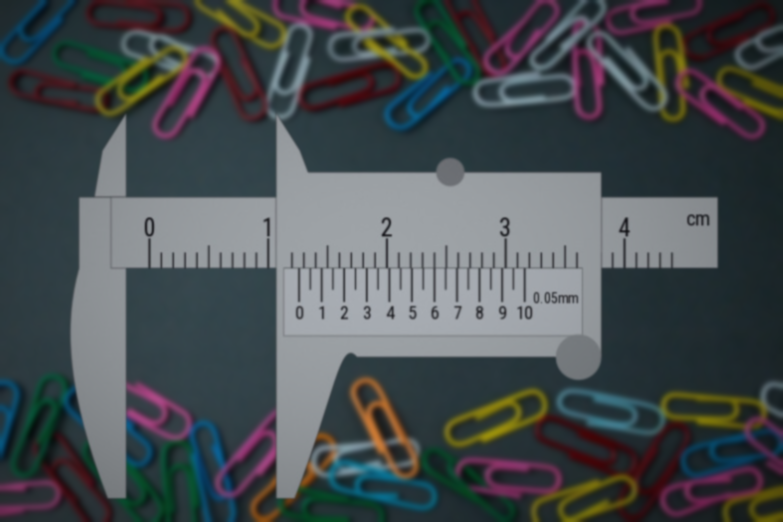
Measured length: 12.6 mm
